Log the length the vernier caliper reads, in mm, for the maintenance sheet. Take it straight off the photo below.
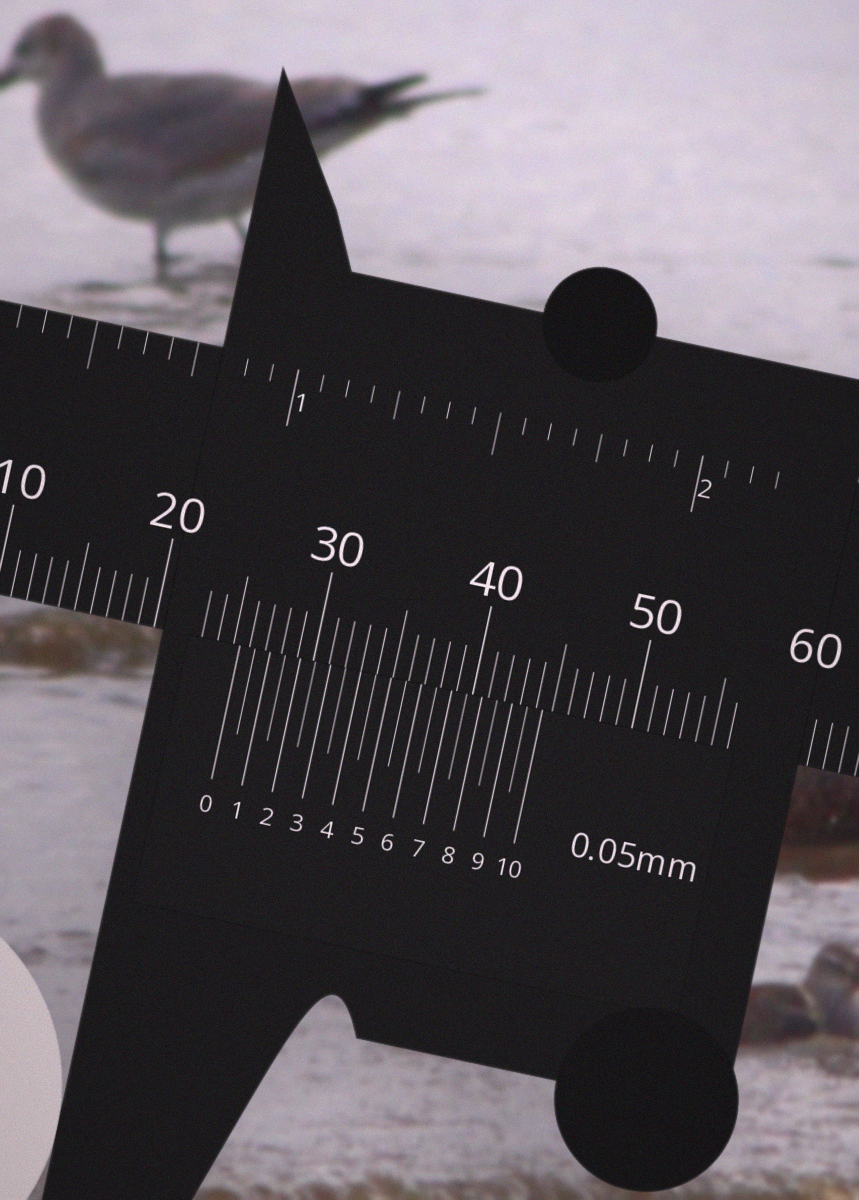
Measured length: 25.4 mm
